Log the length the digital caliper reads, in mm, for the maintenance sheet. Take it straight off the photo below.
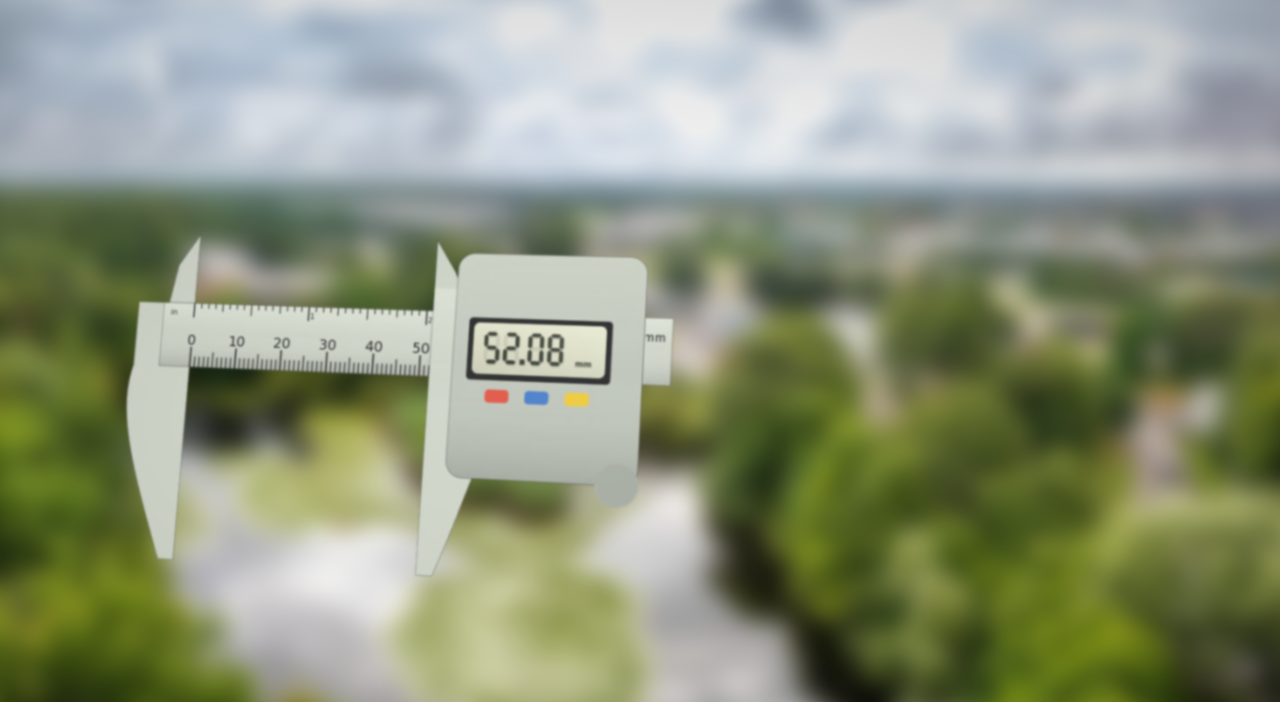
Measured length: 52.08 mm
